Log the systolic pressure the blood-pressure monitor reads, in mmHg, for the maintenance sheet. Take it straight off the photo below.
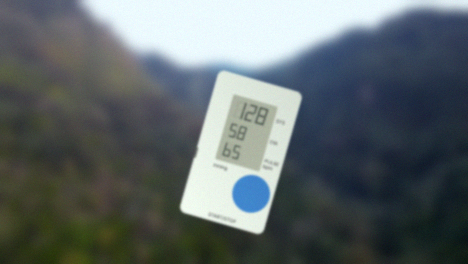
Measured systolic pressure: 128 mmHg
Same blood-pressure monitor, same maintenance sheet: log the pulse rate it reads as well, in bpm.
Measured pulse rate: 65 bpm
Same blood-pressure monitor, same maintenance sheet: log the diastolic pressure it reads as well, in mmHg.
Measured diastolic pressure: 58 mmHg
